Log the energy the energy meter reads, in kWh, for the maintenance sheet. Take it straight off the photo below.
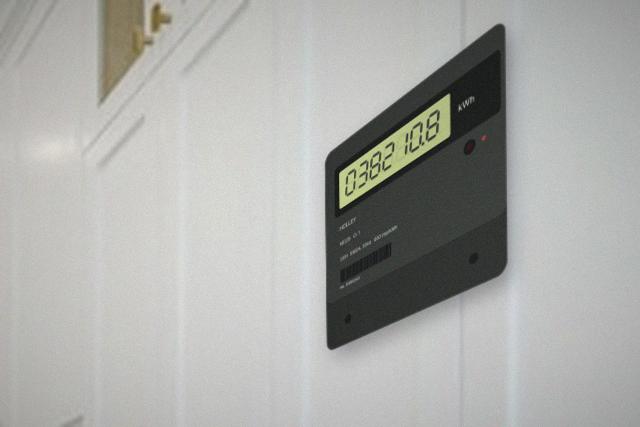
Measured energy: 38210.8 kWh
